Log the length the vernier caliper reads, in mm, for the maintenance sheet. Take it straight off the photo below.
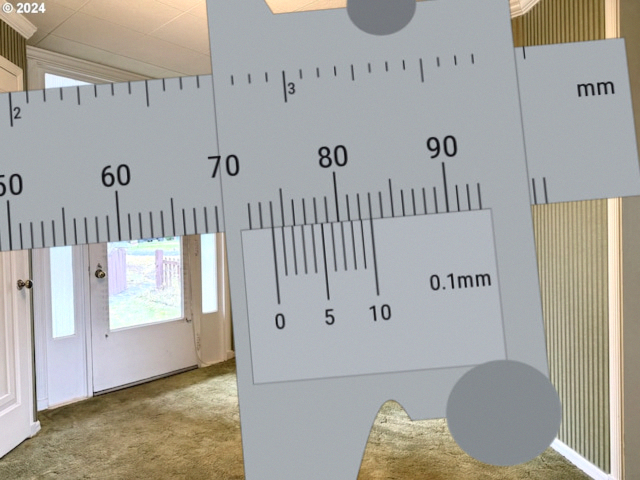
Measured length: 74.0 mm
